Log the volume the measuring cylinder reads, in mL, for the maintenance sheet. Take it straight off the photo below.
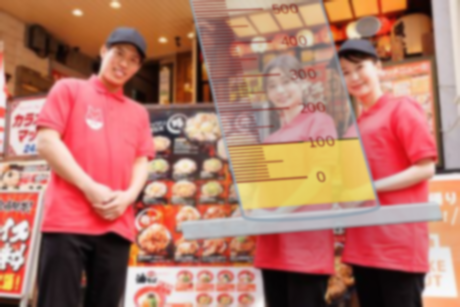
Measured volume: 100 mL
